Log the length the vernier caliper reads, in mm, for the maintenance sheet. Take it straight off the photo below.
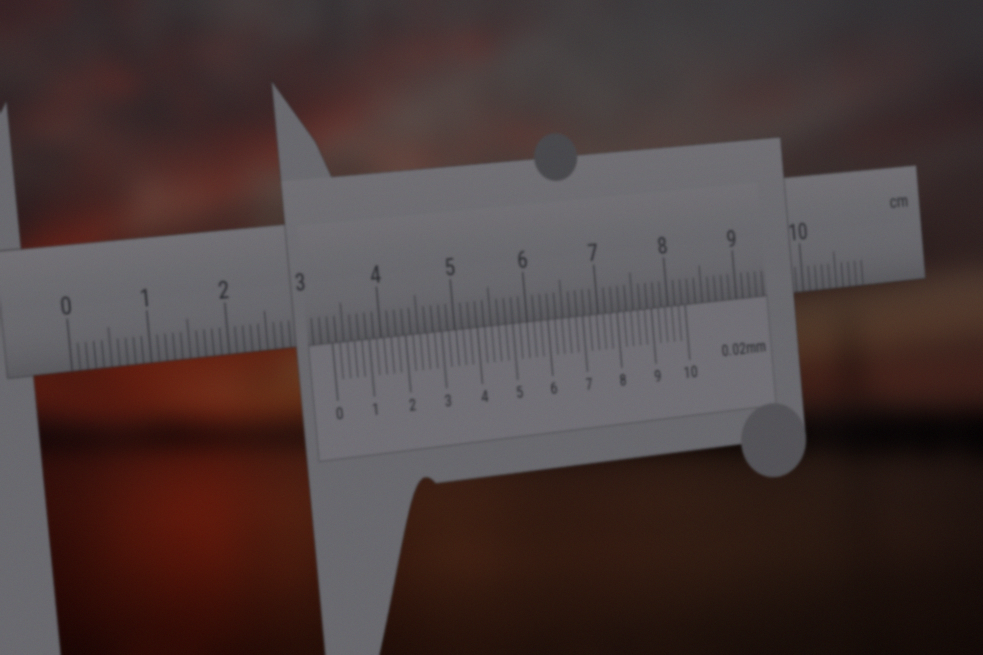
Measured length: 33.5 mm
